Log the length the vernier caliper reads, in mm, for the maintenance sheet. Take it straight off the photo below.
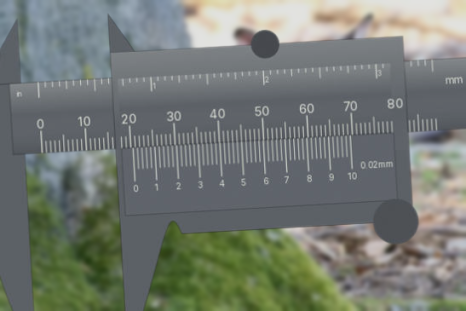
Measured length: 20.5 mm
